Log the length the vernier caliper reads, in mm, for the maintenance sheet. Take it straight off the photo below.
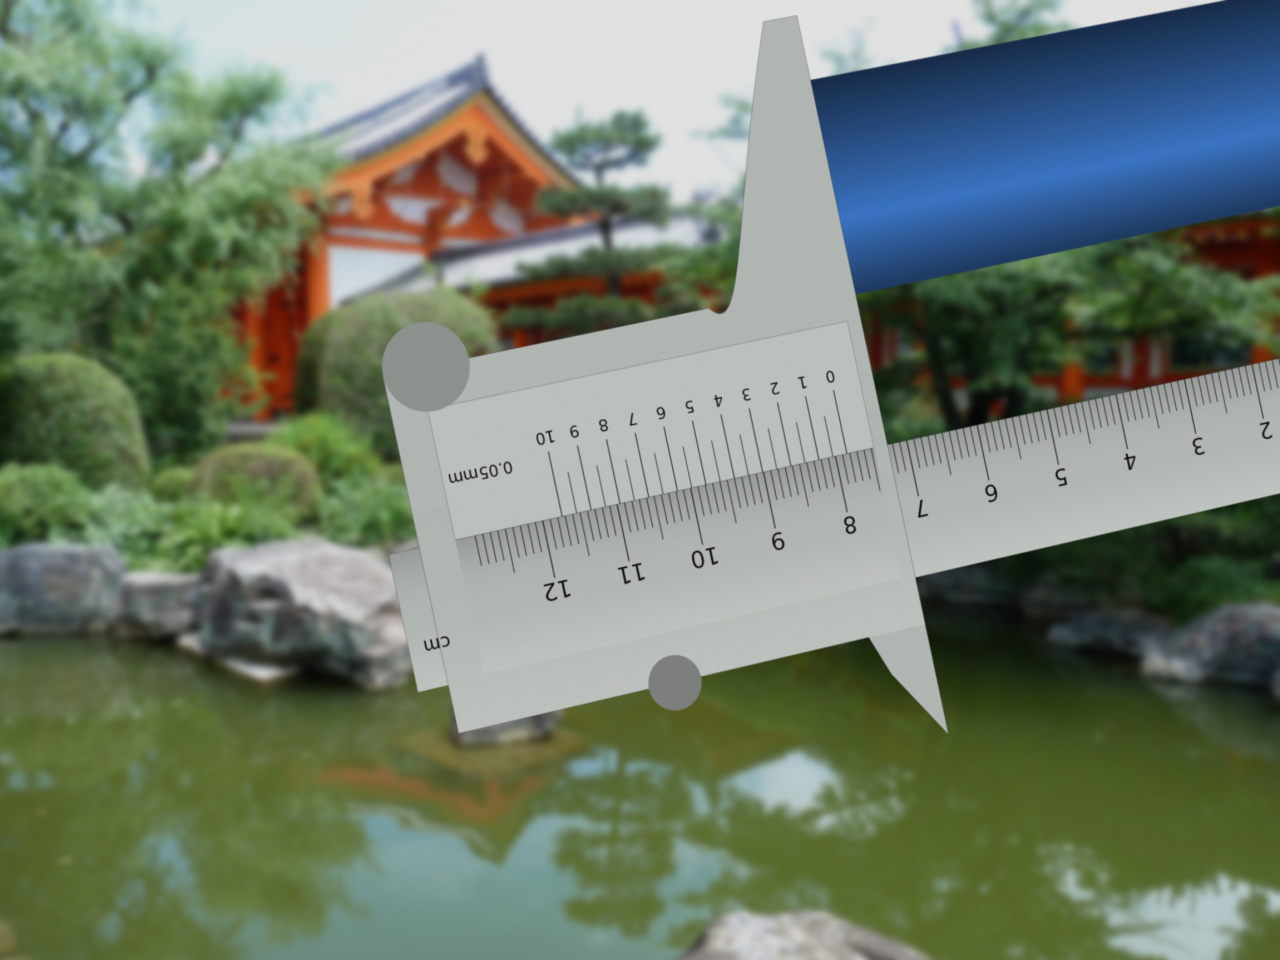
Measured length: 78.4 mm
